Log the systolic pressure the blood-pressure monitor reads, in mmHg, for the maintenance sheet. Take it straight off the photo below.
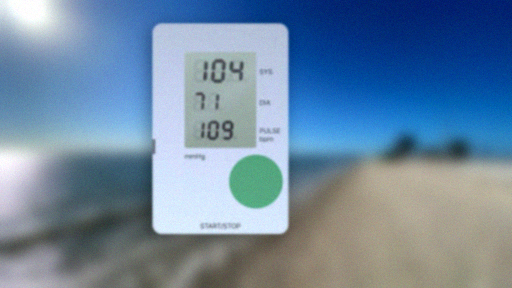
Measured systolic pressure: 104 mmHg
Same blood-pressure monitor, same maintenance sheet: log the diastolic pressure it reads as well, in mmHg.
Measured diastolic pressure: 71 mmHg
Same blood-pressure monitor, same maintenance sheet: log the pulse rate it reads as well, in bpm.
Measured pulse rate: 109 bpm
